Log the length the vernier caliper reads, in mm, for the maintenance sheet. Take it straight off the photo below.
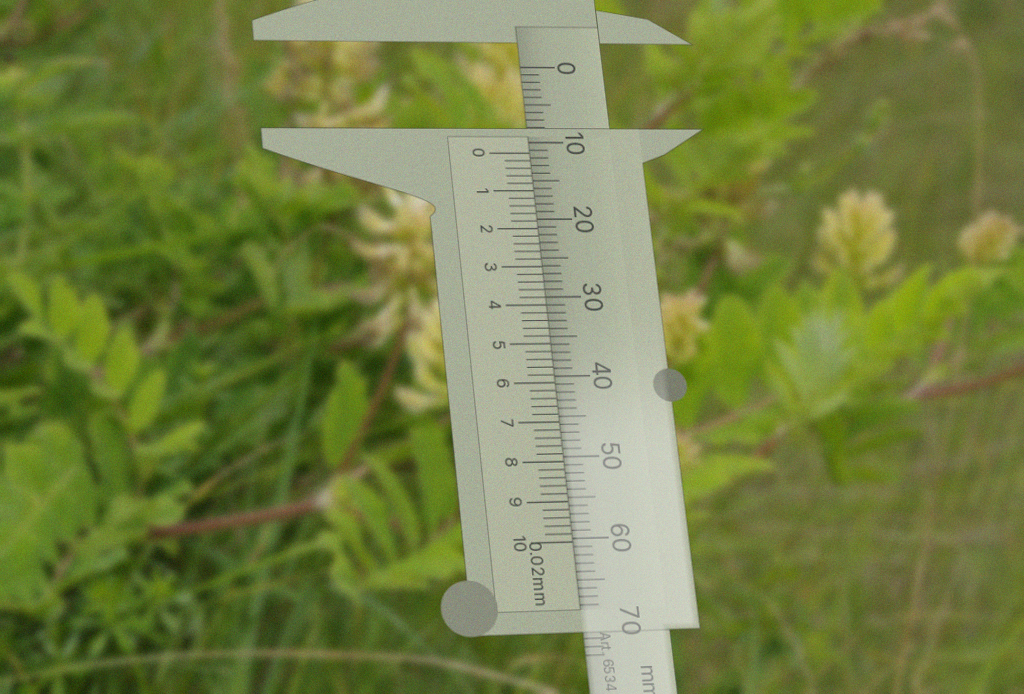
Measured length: 11.4 mm
